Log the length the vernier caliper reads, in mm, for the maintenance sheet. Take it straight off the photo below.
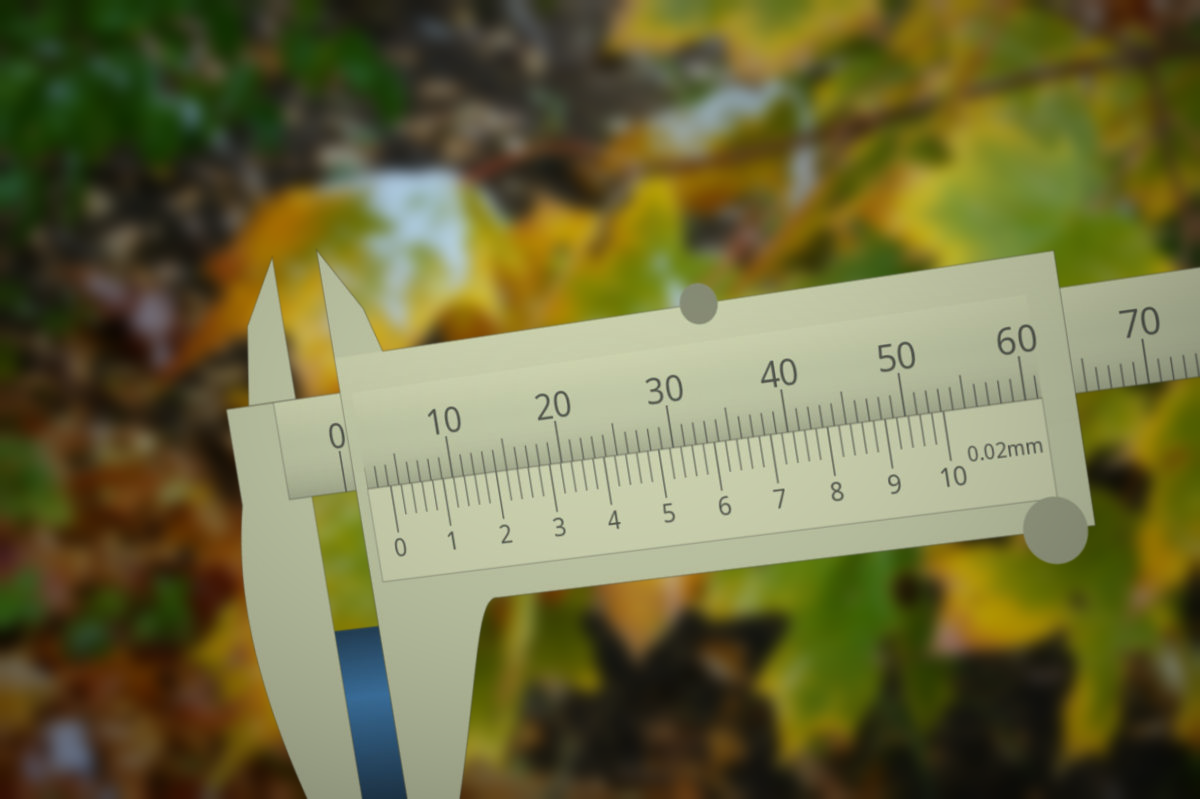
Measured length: 4.2 mm
